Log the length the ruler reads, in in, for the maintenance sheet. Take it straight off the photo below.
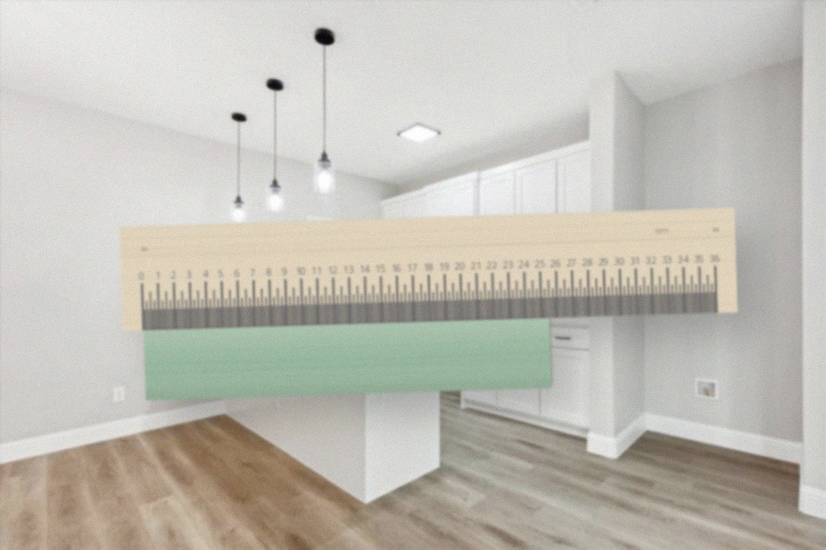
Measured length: 25.5 in
